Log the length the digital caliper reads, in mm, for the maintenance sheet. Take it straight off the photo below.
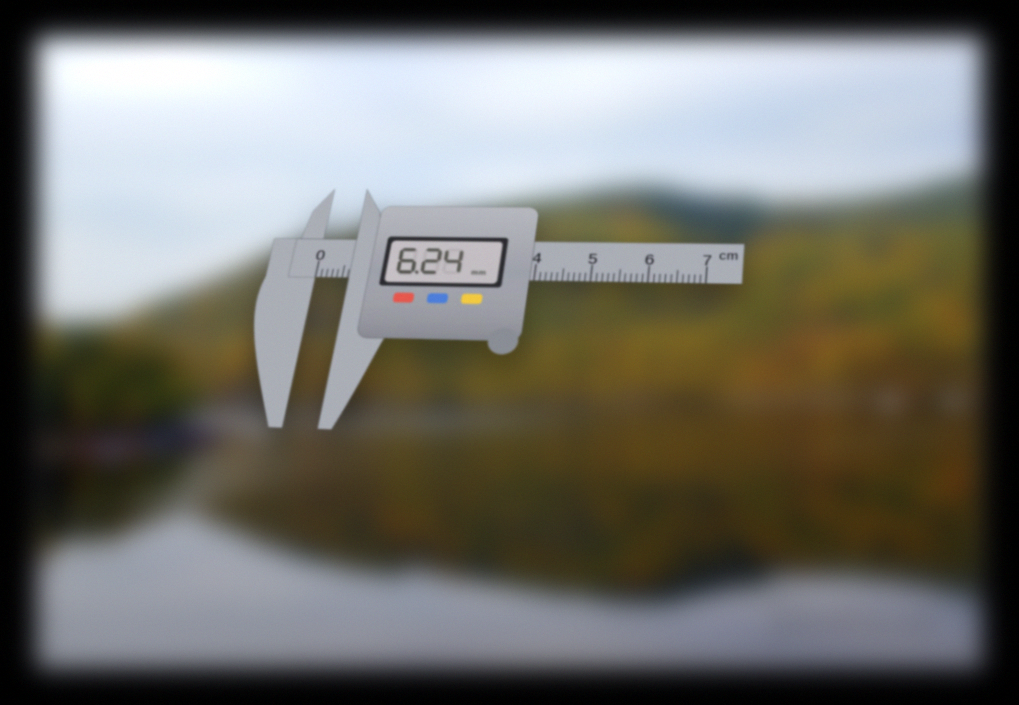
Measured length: 6.24 mm
